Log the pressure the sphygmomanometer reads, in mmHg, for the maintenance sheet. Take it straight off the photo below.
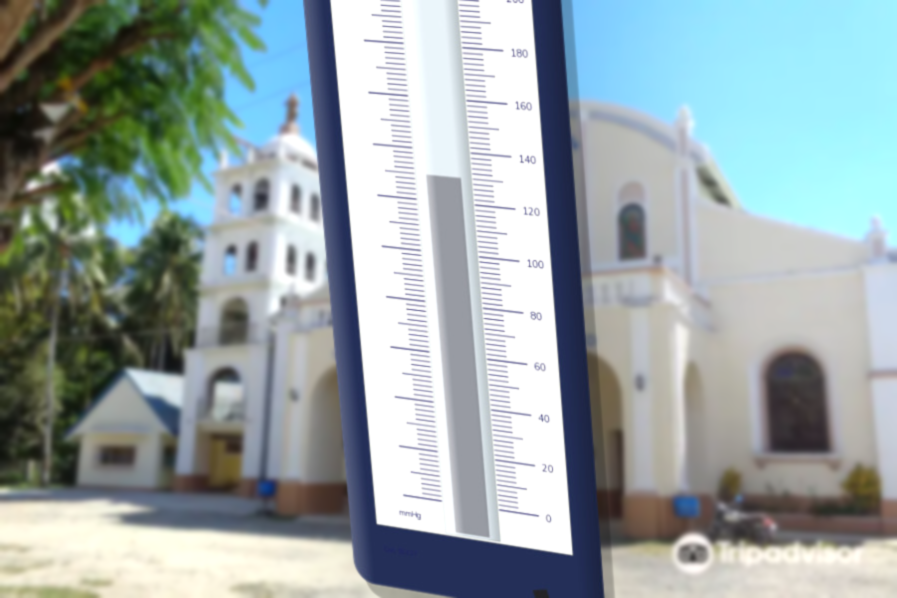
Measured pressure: 130 mmHg
